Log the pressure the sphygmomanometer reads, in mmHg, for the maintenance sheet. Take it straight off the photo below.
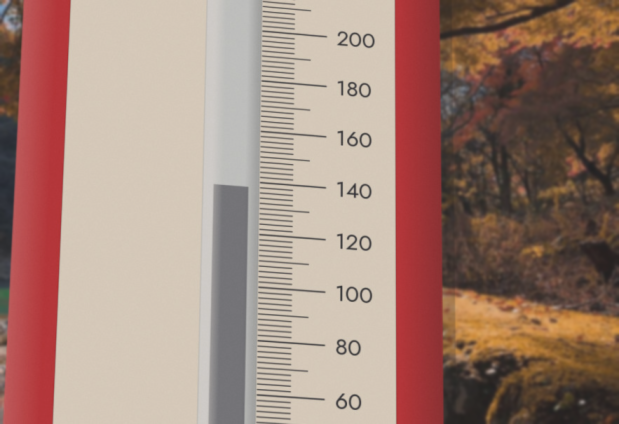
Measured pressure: 138 mmHg
